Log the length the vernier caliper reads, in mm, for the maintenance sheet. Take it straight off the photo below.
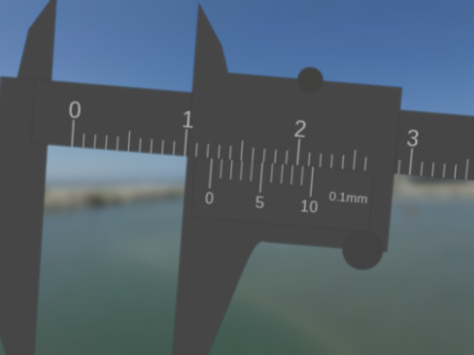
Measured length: 12.4 mm
